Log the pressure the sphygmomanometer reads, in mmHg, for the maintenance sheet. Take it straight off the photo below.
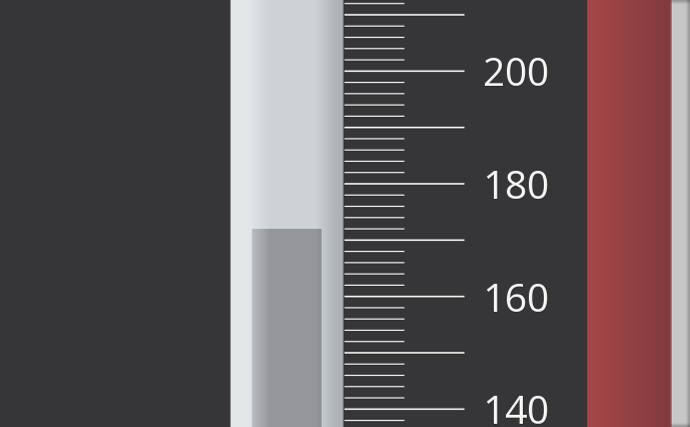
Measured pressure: 172 mmHg
